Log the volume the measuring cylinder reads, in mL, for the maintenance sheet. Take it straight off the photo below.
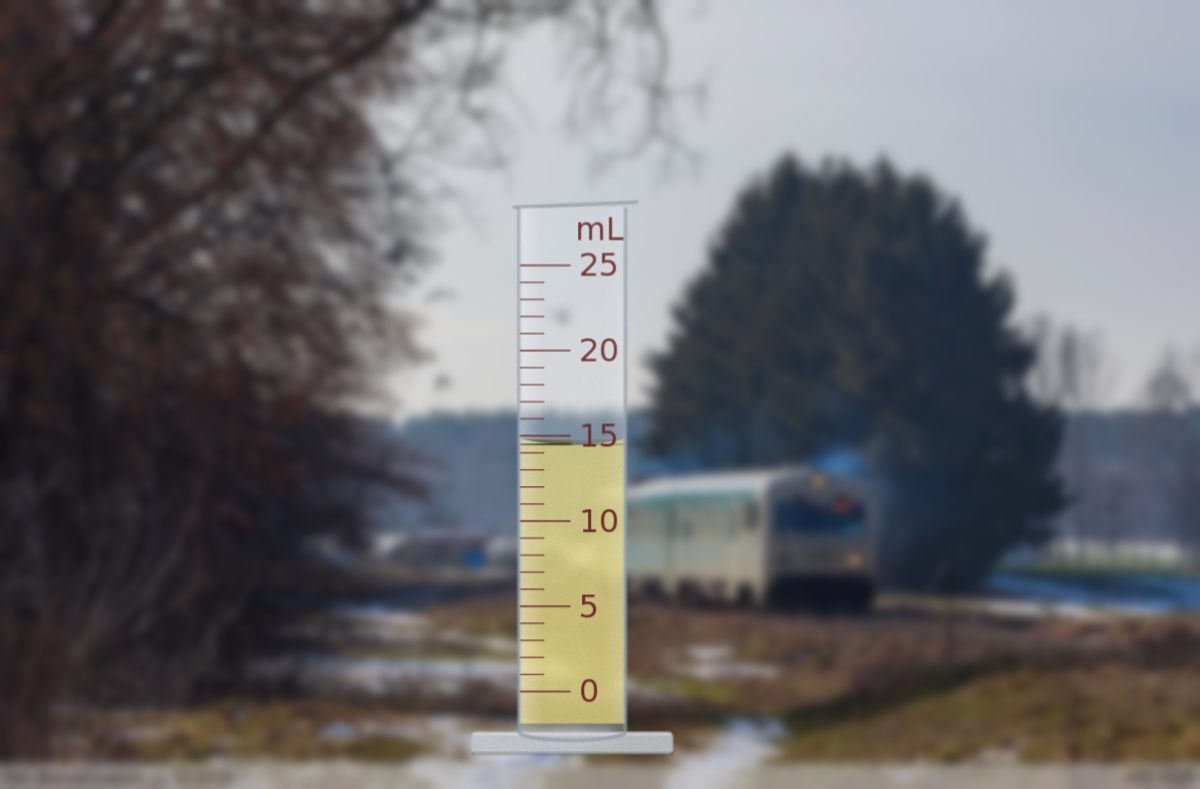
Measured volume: 14.5 mL
